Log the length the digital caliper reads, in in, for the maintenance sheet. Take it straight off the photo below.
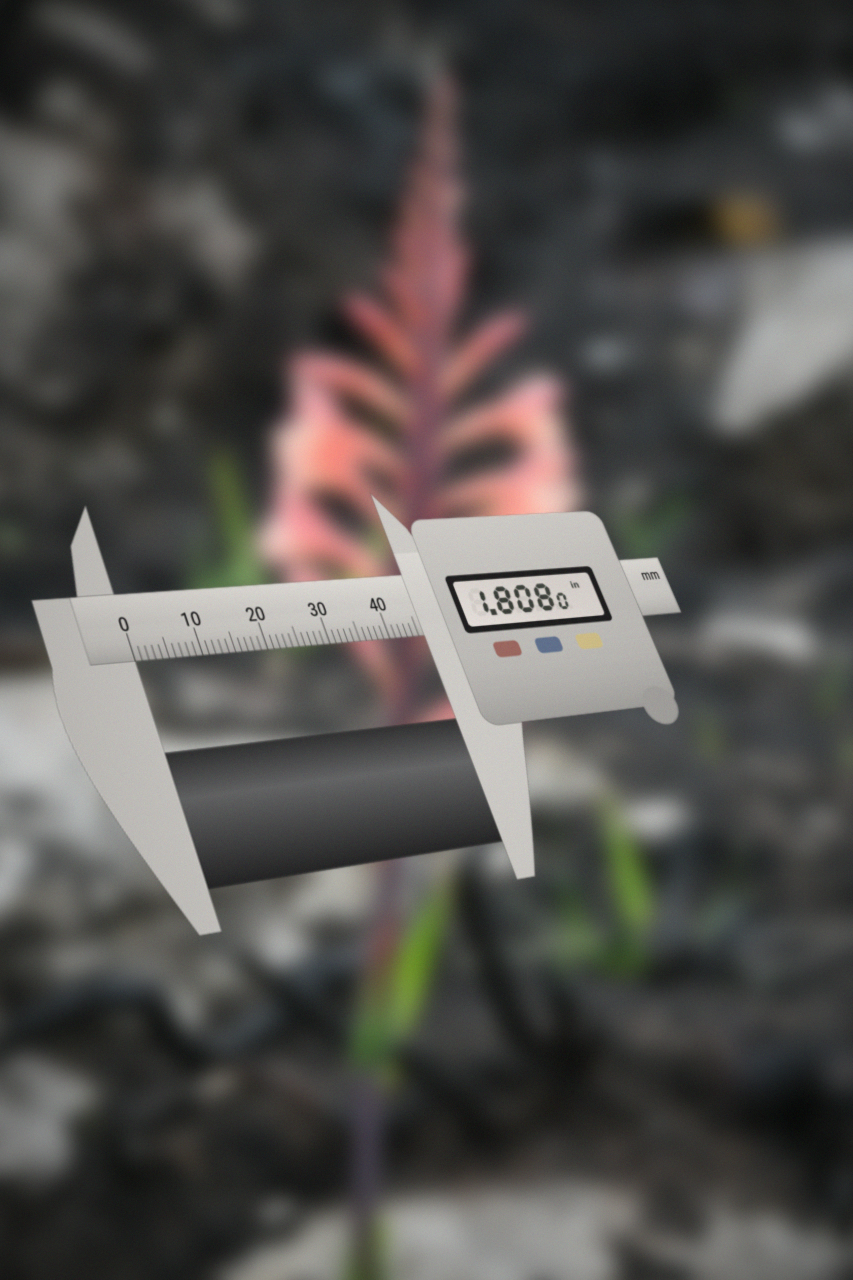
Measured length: 1.8080 in
